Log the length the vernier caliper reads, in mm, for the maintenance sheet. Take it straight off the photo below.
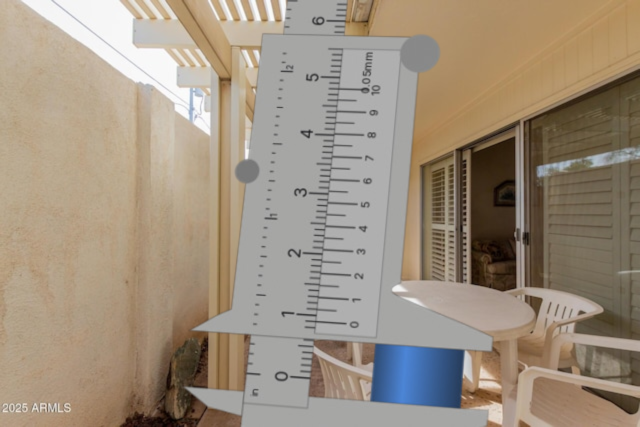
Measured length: 9.0 mm
